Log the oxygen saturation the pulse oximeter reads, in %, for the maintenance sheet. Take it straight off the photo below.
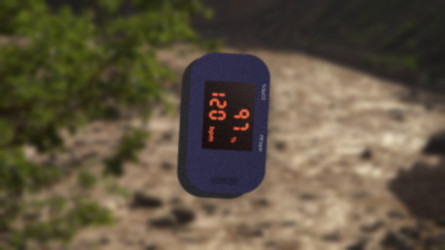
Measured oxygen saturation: 97 %
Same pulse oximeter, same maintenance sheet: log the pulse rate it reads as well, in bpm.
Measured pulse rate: 120 bpm
